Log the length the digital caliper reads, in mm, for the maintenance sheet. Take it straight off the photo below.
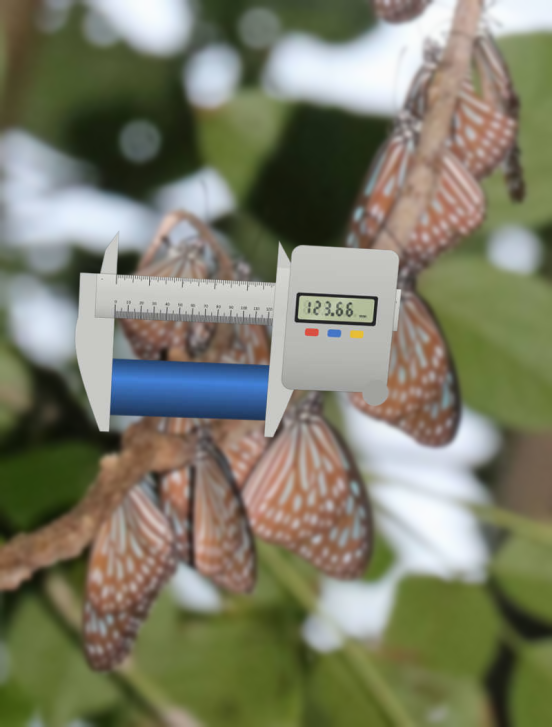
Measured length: 123.66 mm
